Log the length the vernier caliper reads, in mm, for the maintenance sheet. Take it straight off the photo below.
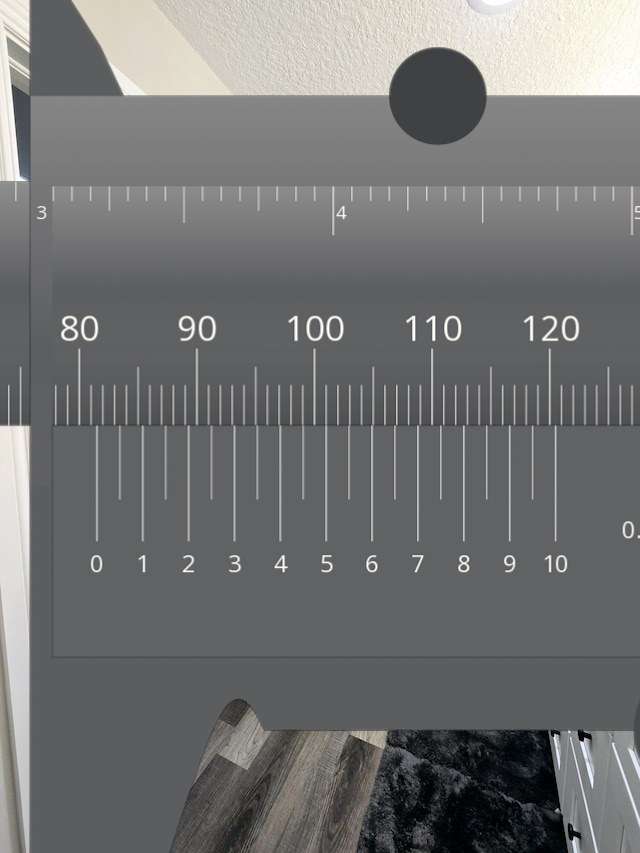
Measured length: 81.5 mm
